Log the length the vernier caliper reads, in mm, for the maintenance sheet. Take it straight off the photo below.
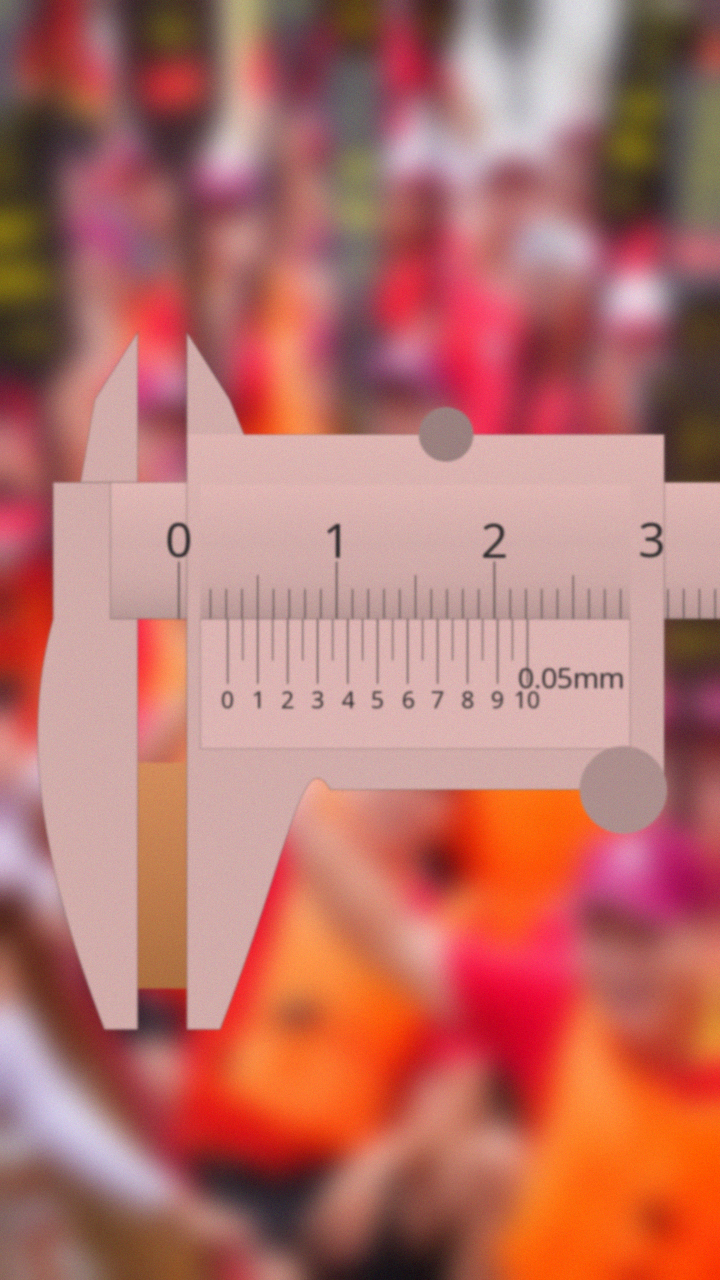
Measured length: 3.1 mm
